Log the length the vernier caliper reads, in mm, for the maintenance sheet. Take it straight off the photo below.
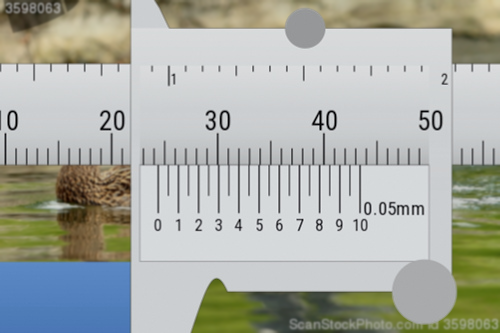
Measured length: 24.4 mm
